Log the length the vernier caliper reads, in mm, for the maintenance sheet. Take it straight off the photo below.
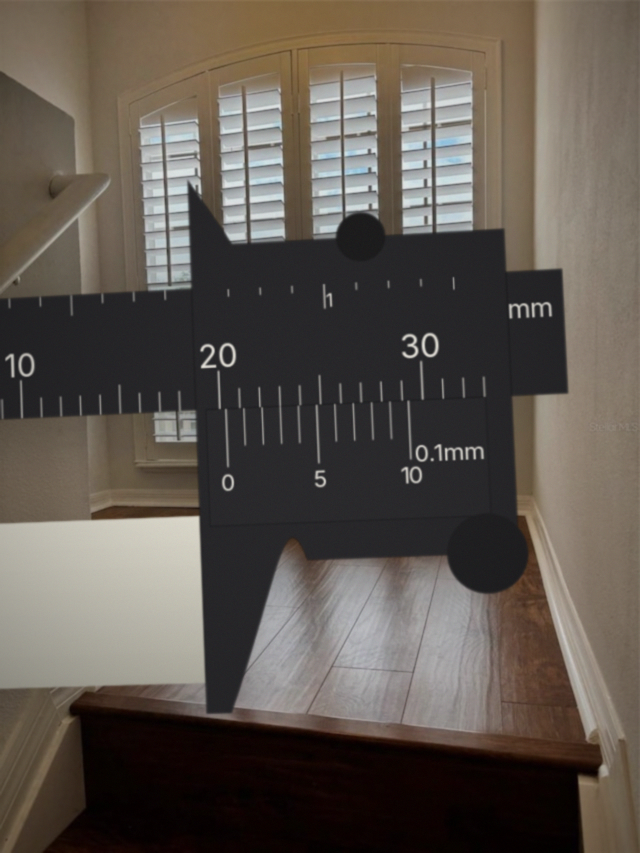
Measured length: 20.3 mm
